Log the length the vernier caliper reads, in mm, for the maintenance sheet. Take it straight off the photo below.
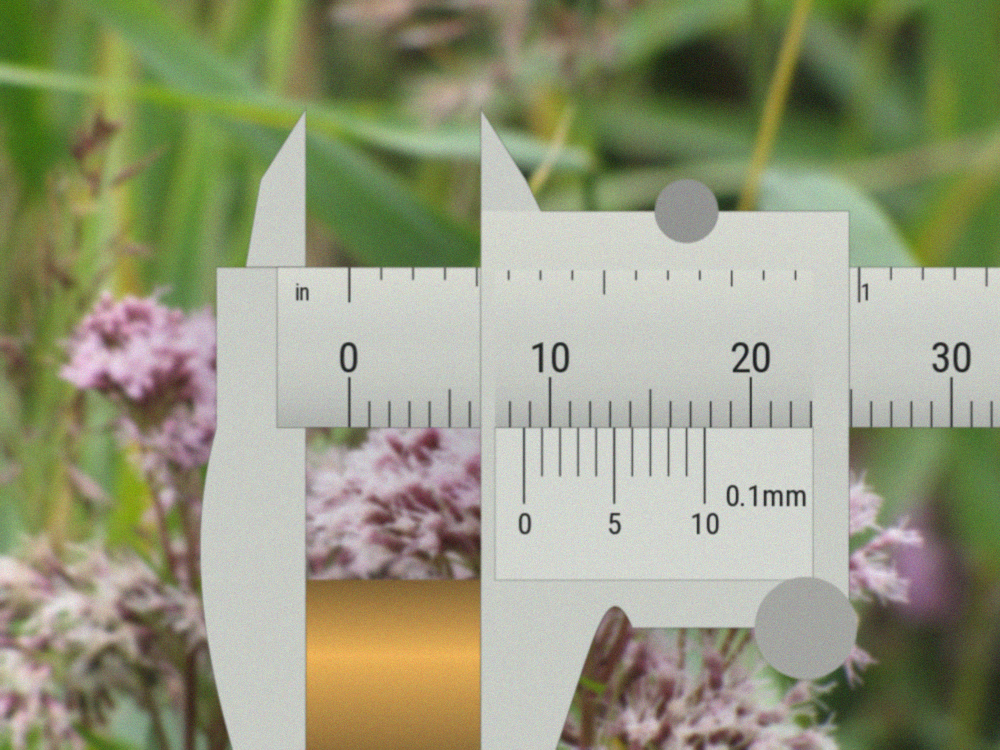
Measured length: 8.7 mm
